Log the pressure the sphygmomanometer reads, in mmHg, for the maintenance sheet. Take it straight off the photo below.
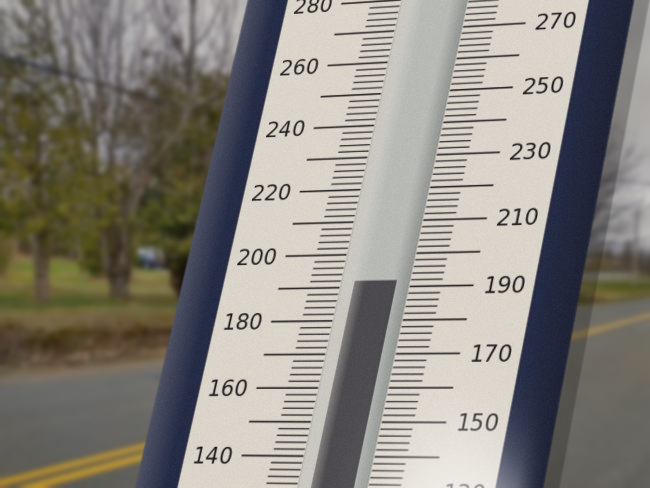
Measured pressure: 192 mmHg
